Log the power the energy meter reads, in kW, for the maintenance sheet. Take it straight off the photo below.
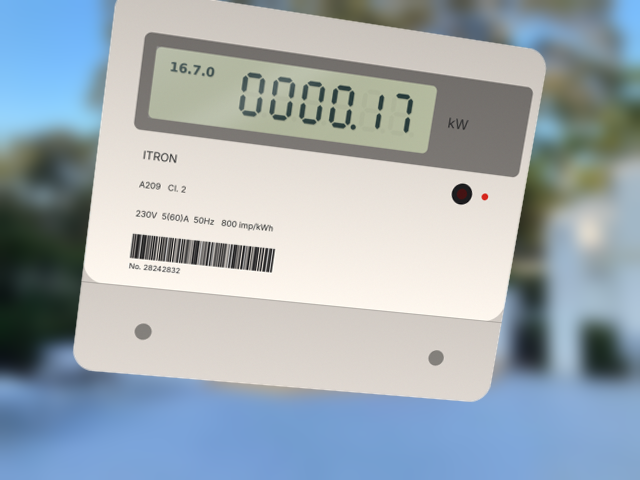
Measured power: 0.17 kW
